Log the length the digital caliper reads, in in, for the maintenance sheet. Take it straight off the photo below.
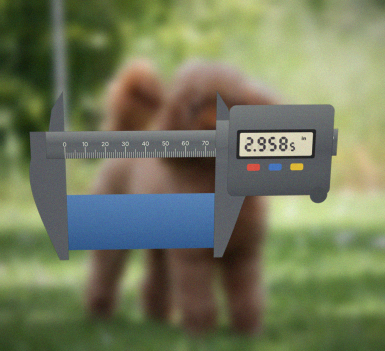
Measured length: 2.9585 in
